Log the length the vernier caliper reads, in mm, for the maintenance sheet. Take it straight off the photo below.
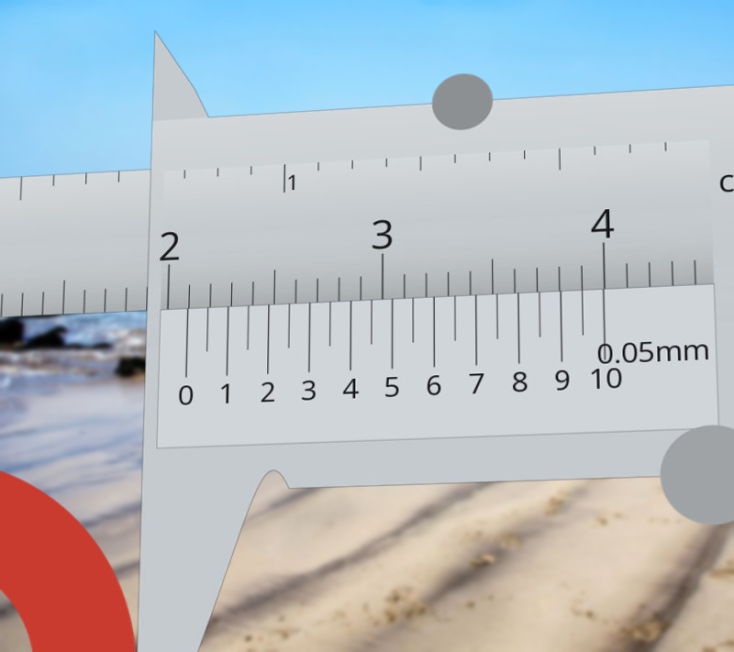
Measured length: 20.95 mm
